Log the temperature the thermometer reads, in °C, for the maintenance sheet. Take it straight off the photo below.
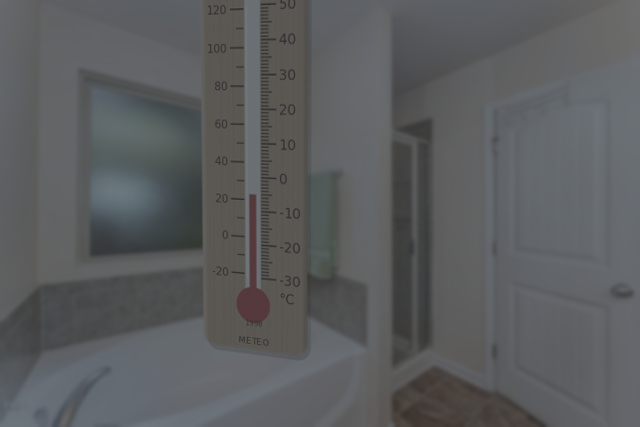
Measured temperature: -5 °C
